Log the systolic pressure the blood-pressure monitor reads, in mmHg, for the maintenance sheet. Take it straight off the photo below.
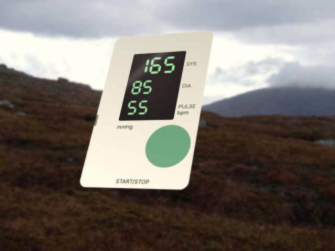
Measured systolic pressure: 165 mmHg
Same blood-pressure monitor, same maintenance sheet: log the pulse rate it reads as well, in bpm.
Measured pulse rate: 55 bpm
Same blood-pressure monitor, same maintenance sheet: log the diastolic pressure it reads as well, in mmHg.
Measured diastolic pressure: 85 mmHg
